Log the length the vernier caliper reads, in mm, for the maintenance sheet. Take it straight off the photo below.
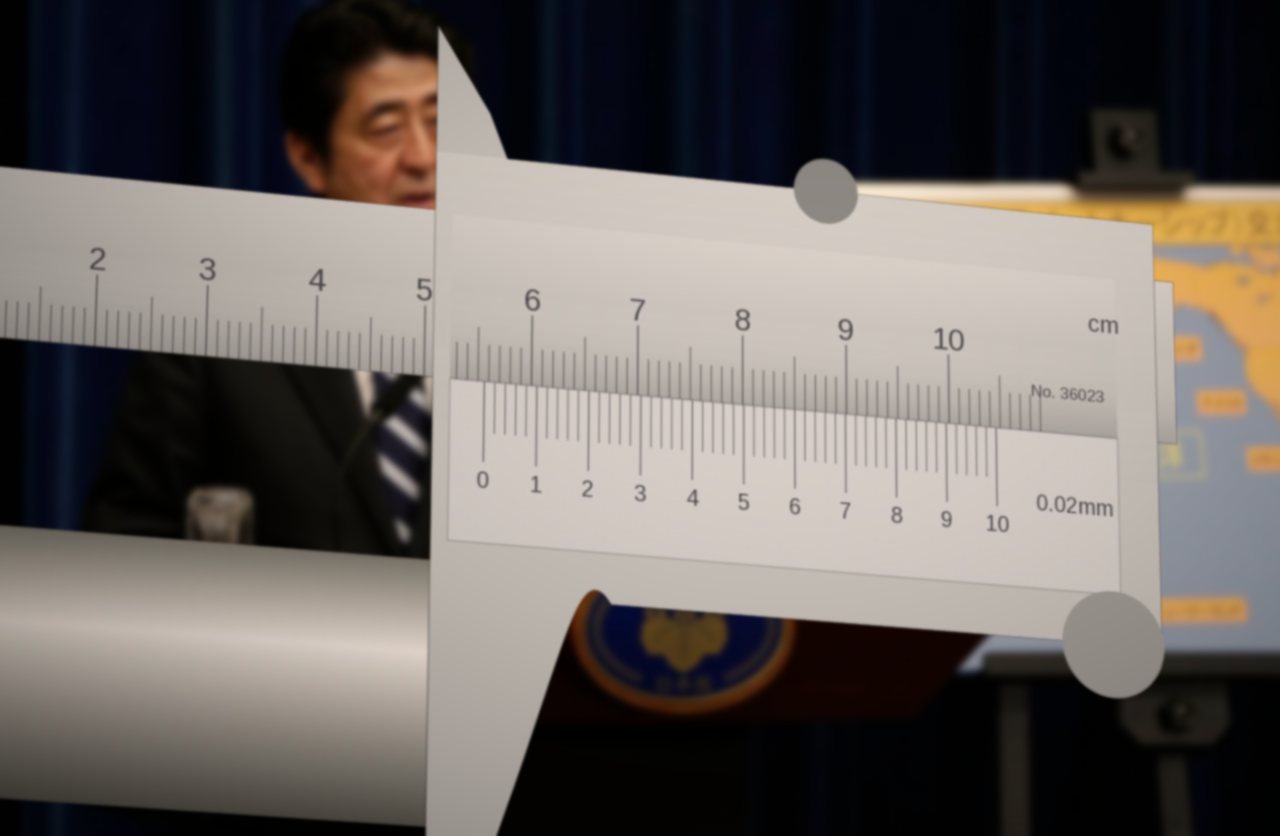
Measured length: 55.6 mm
